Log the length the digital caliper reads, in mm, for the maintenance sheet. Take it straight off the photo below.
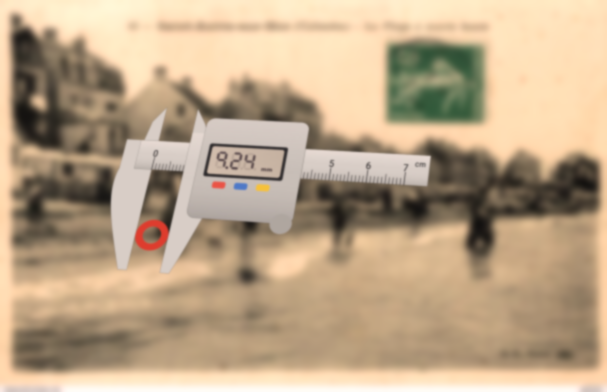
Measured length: 9.24 mm
